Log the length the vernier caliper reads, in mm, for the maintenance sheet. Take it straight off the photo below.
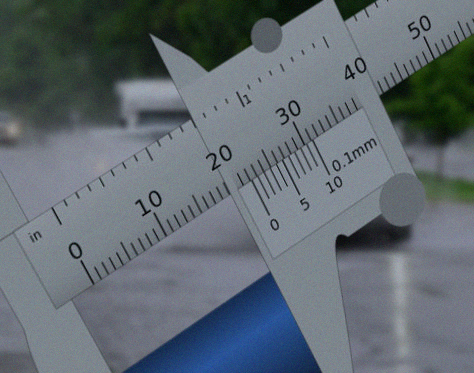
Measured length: 22.2 mm
